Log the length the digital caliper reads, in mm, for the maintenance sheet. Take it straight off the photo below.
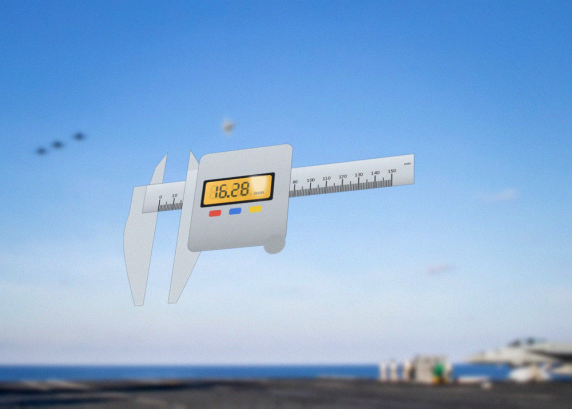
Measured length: 16.28 mm
